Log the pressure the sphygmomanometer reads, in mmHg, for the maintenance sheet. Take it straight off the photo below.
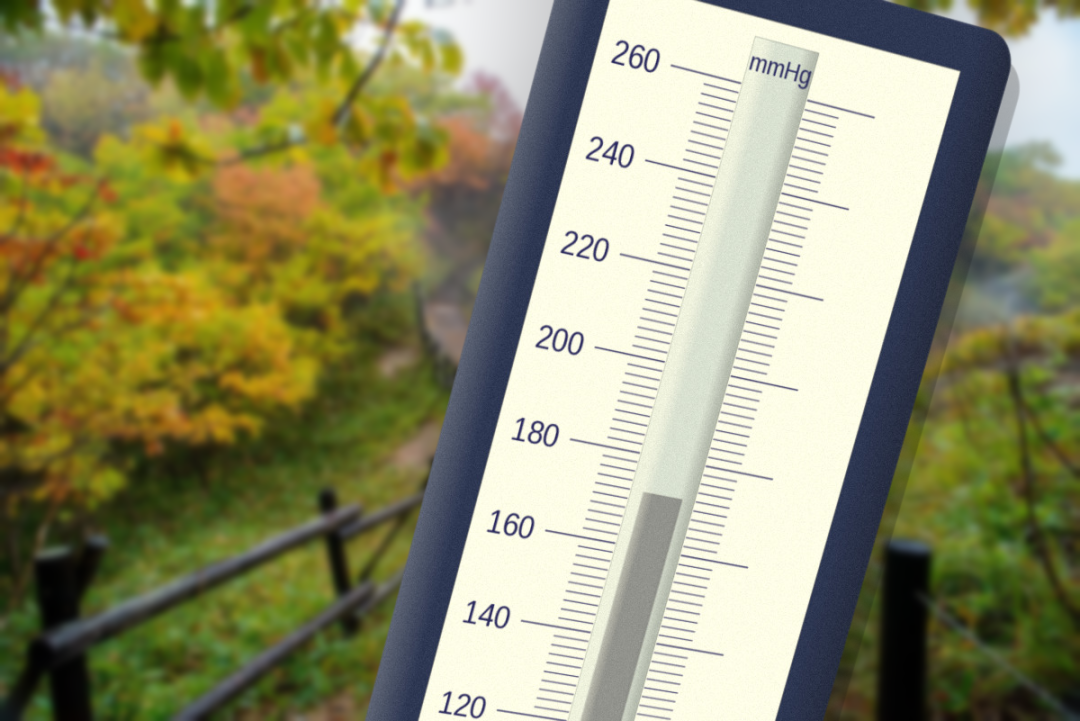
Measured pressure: 172 mmHg
